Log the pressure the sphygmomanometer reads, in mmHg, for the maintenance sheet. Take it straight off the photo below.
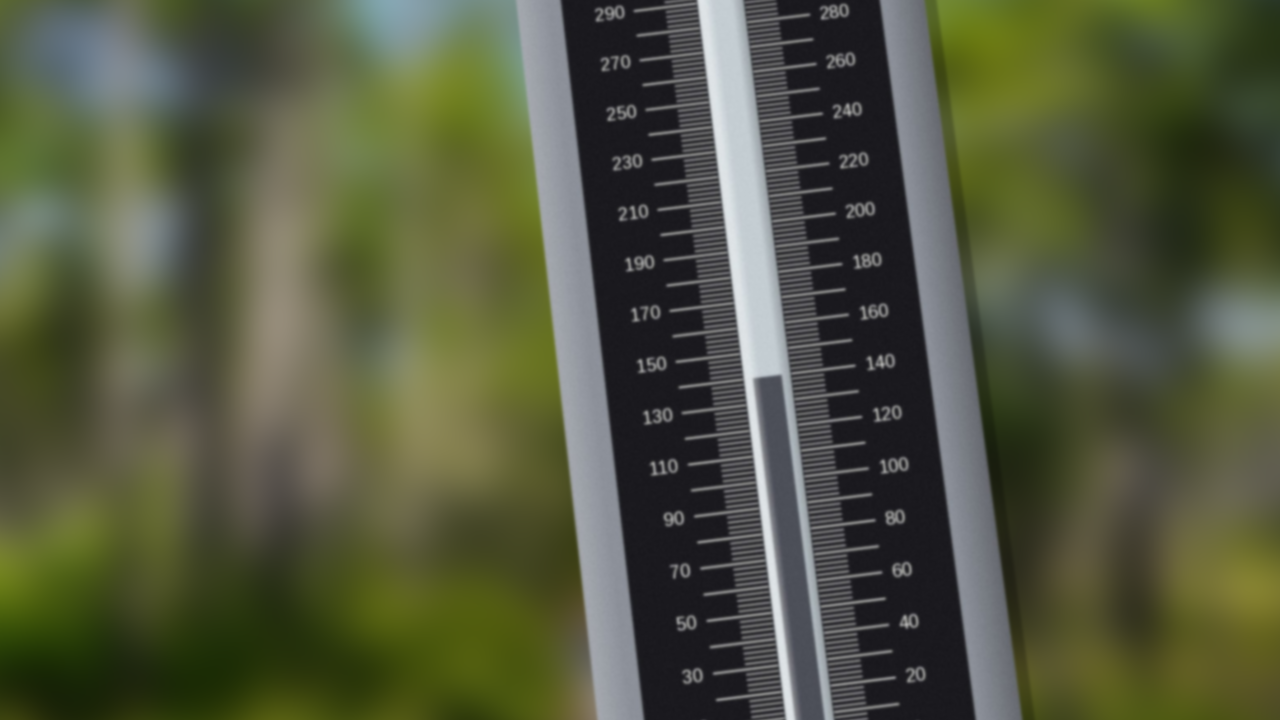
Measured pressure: 140 mmHg
